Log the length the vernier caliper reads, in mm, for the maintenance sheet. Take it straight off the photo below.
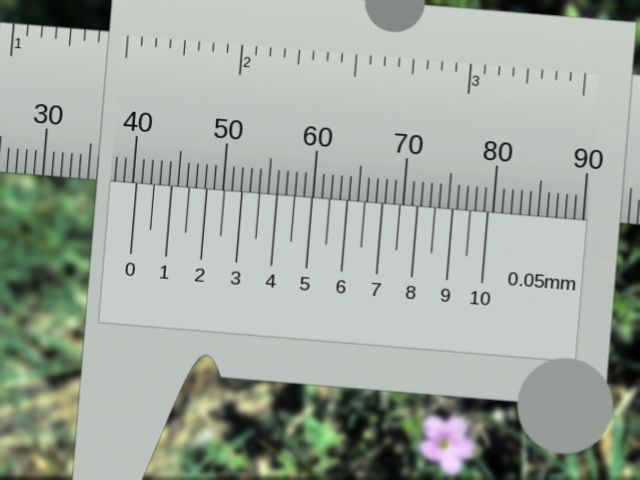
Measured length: 40.4 mm
